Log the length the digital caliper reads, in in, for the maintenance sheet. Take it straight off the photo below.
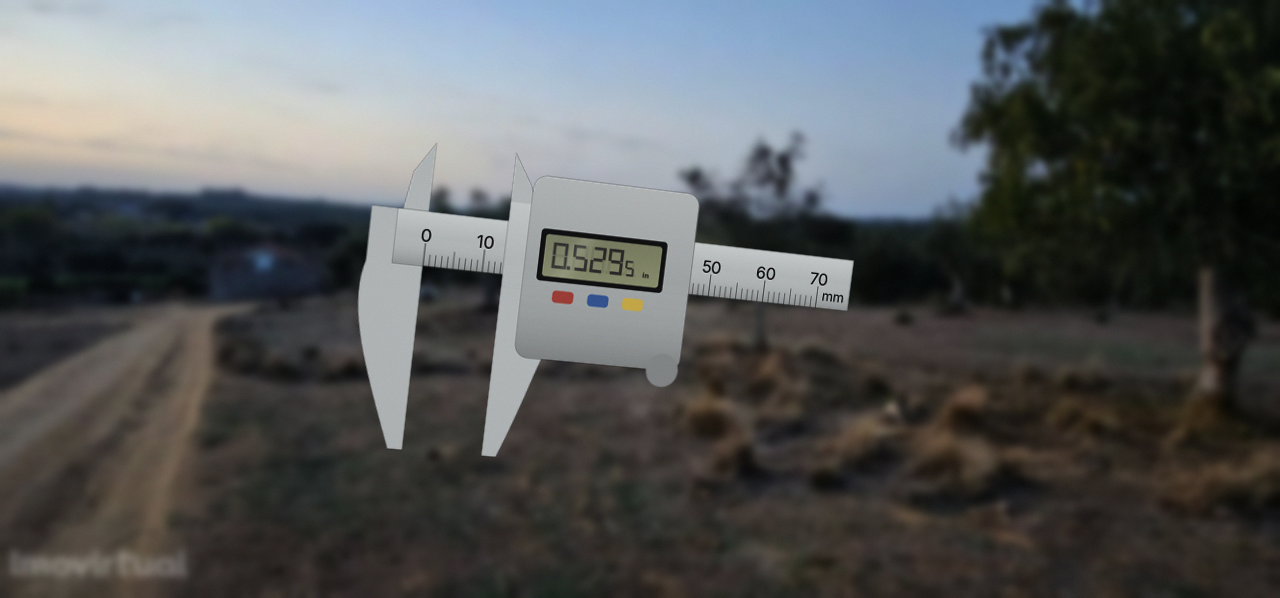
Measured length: 0.5295 in
